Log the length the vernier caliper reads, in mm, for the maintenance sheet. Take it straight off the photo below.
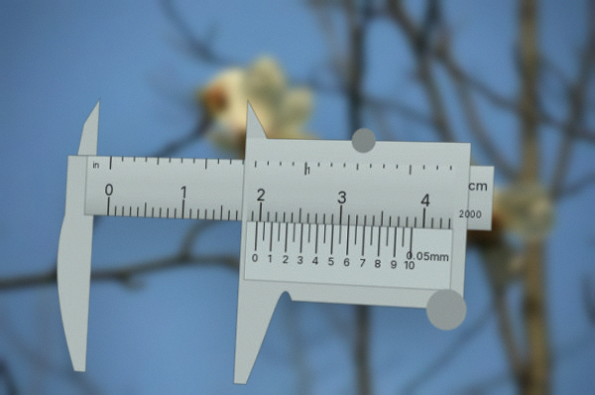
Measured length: 19.6 mm
